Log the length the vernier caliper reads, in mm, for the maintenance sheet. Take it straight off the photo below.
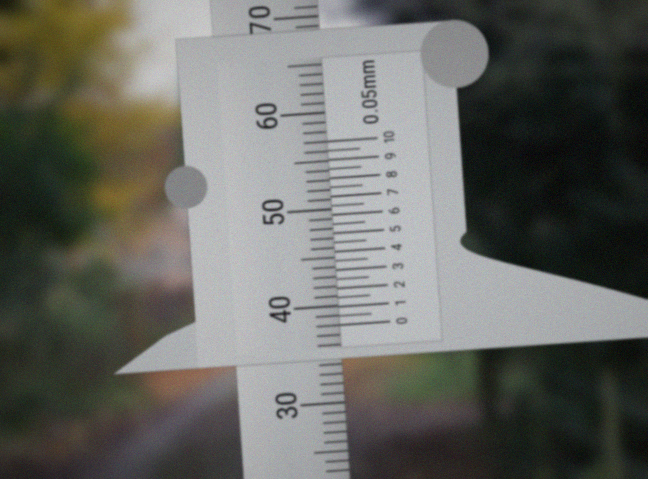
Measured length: 38.0 mm
